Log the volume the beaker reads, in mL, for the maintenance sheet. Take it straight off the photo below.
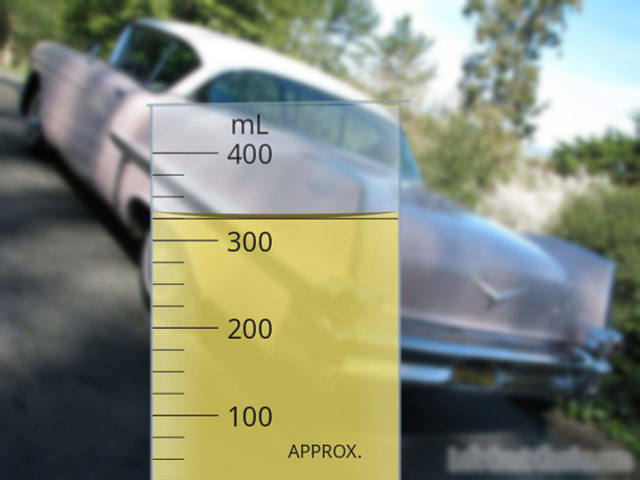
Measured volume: 325 mL
